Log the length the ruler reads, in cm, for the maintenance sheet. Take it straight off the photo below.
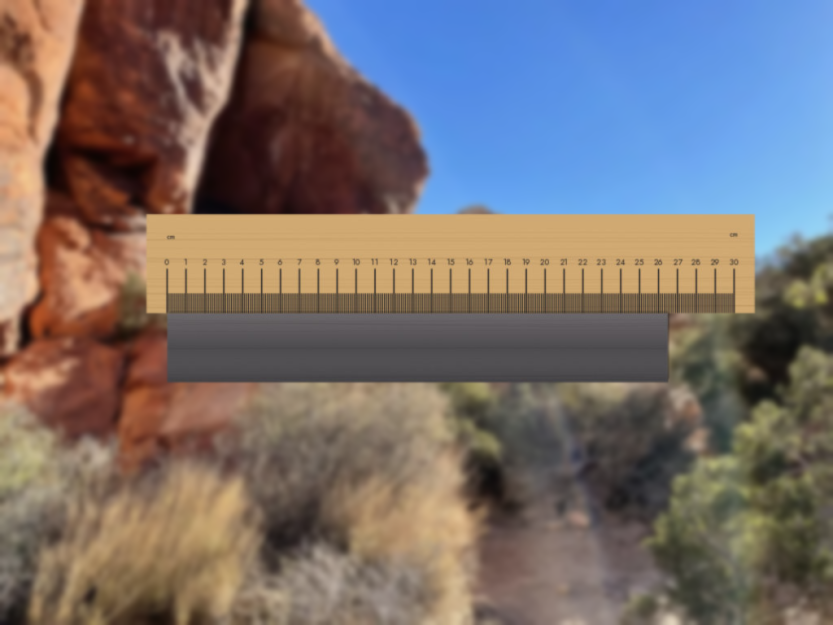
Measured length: 26.5 cm
